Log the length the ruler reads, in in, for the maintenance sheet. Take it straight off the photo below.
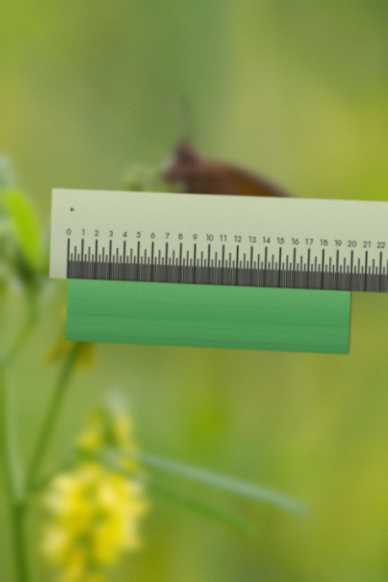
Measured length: 20 in
